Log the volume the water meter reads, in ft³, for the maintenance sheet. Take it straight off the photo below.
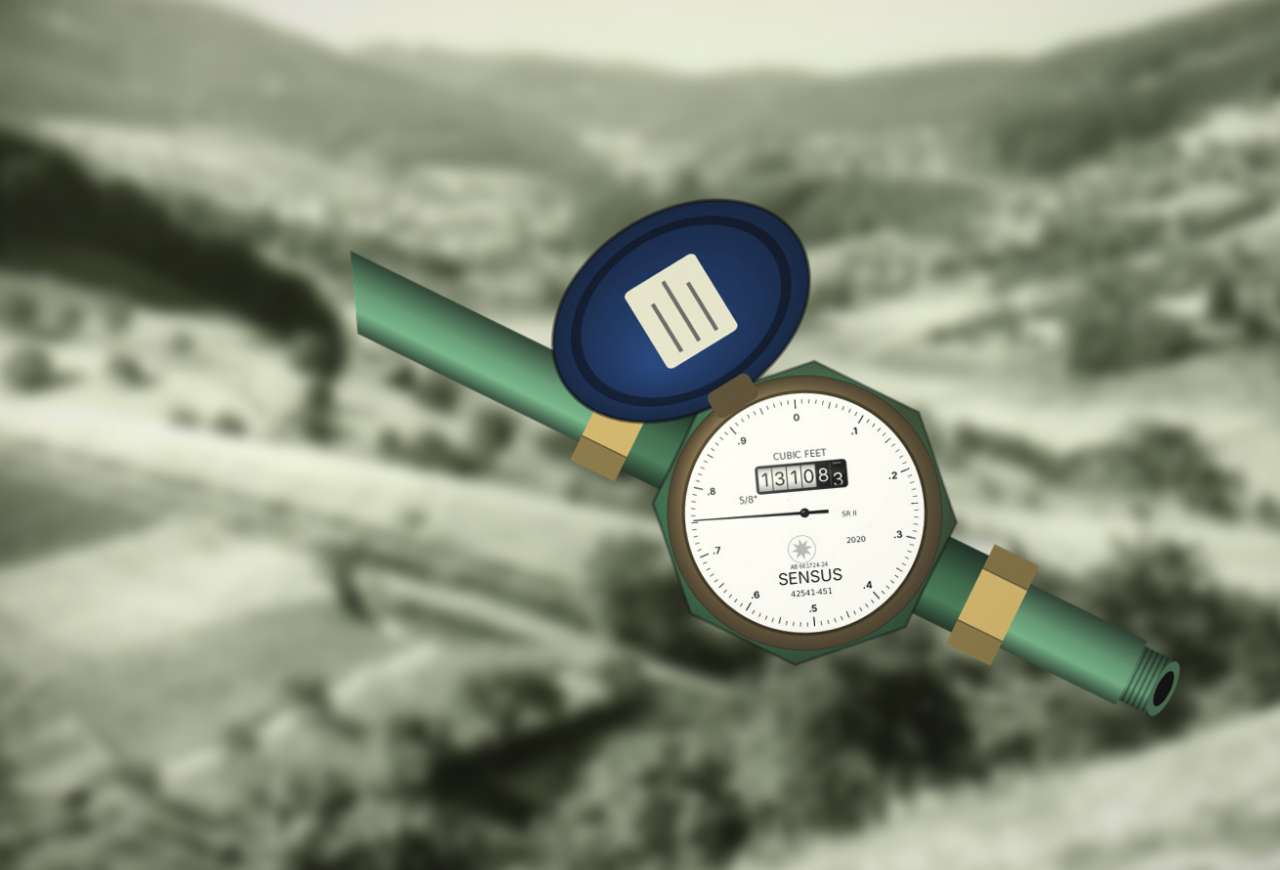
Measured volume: 131082.75 ft³
